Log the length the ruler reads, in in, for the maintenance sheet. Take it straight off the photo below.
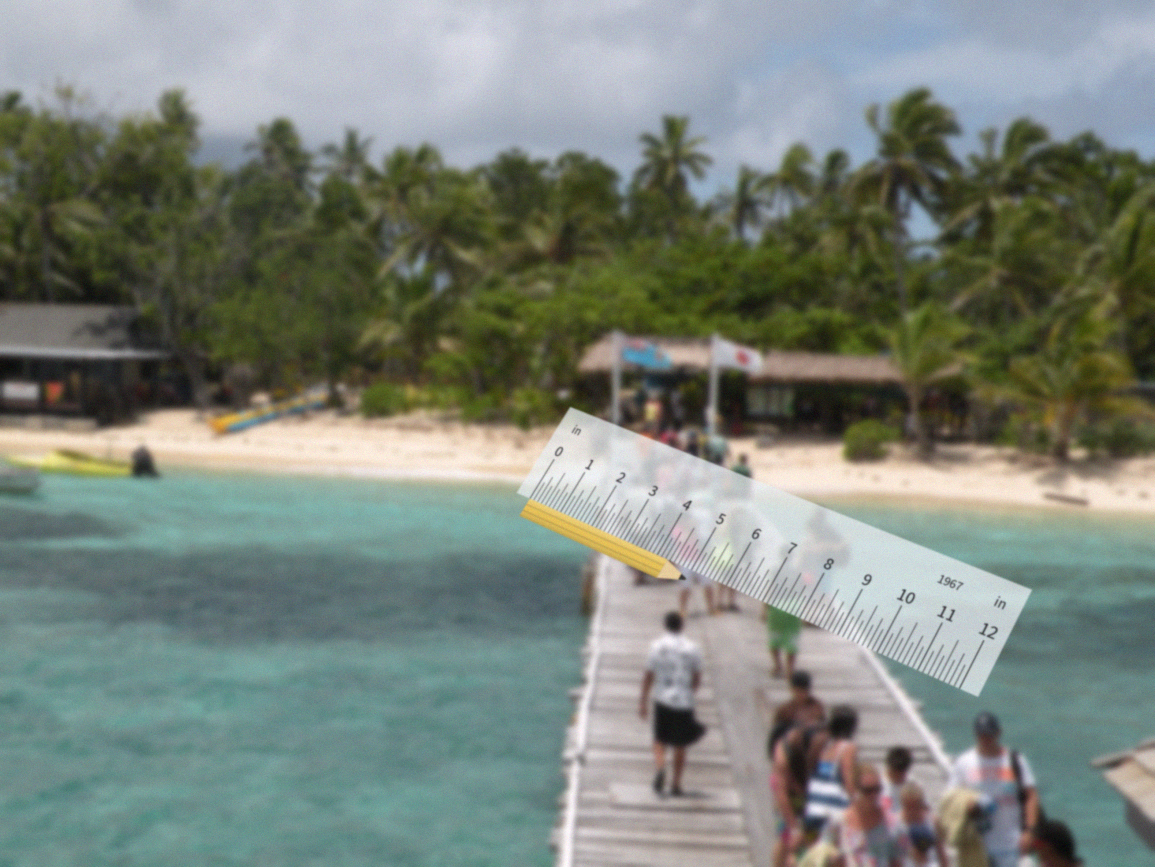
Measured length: 5 in
